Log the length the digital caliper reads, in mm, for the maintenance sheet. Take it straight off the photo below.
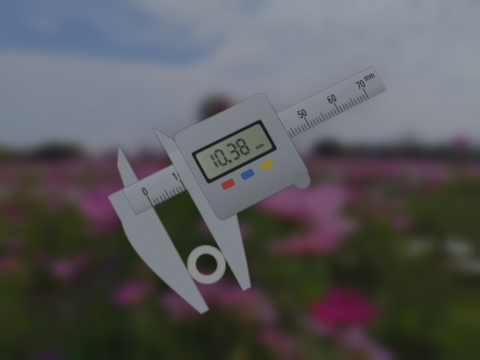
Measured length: 10.38 mm
